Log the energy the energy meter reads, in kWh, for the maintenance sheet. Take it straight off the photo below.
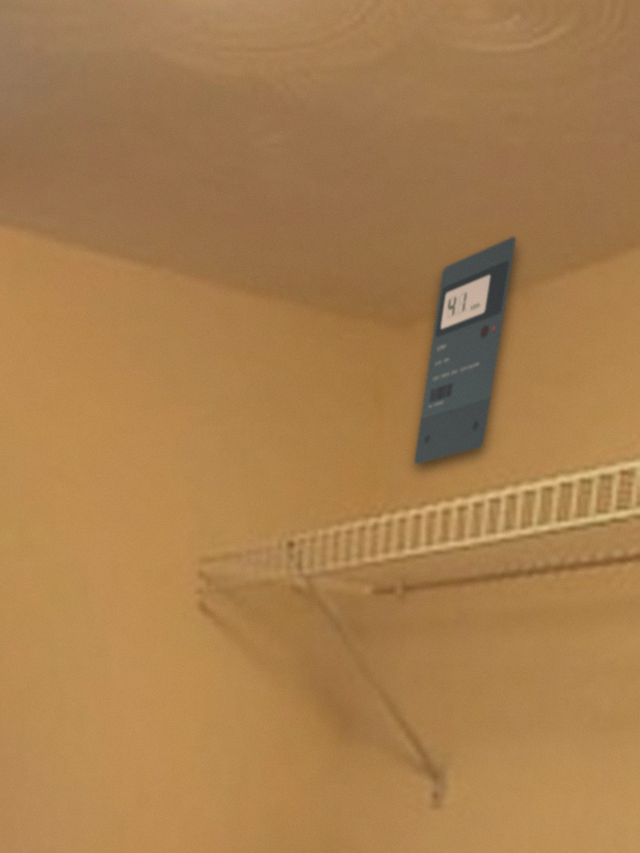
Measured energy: 41 kWh
